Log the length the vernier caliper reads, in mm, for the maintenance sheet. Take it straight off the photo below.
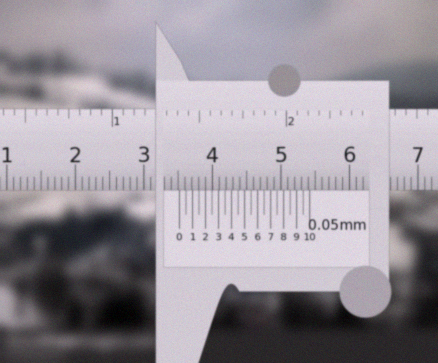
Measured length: 35.2 mm
